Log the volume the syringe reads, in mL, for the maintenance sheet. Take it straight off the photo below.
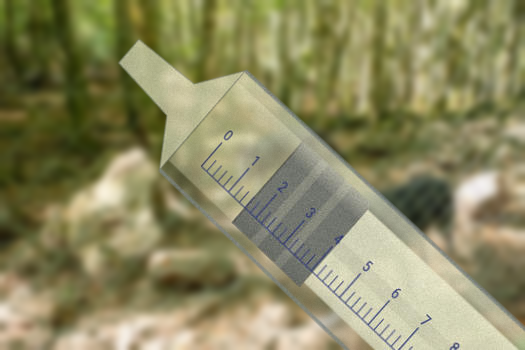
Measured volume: 1.6 mL
